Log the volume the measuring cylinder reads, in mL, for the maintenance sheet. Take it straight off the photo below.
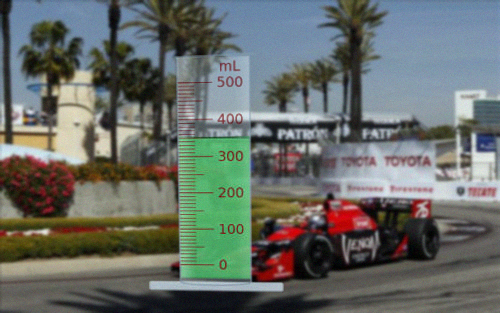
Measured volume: 350 mL
